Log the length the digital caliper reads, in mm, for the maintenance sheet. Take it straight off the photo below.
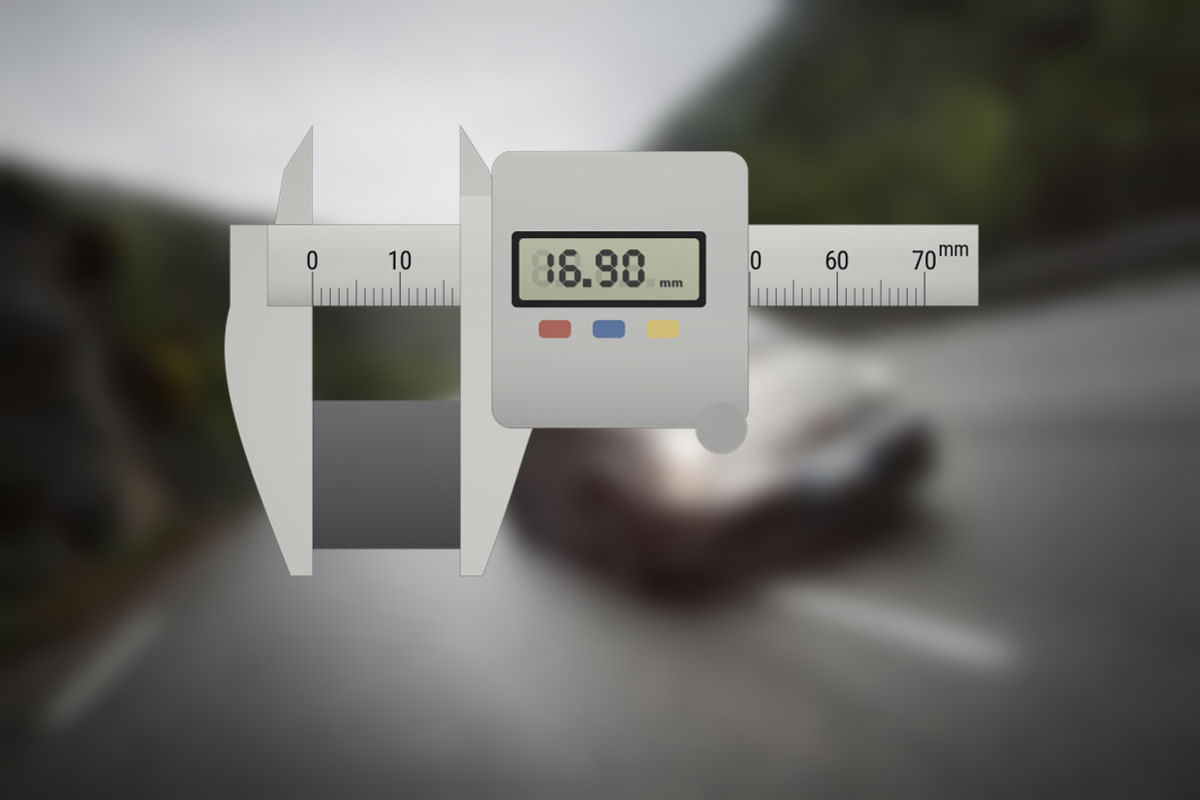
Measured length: 16.90 mm
